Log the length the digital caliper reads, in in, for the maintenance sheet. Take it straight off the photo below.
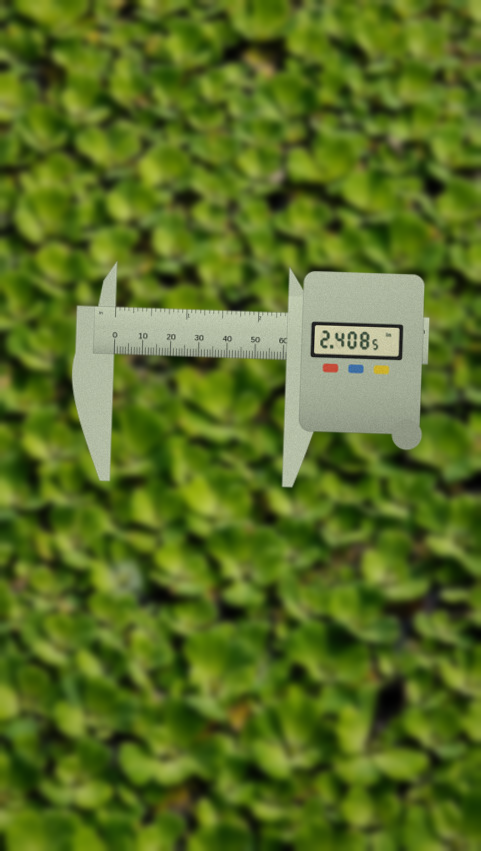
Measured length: 2.4085 in
